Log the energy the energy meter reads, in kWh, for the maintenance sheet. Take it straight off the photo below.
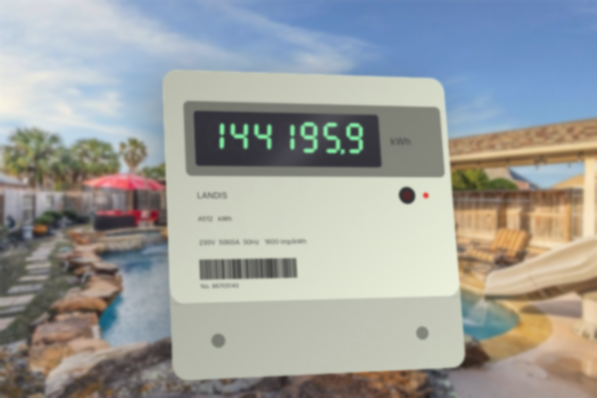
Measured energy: 144195.9 kWh
